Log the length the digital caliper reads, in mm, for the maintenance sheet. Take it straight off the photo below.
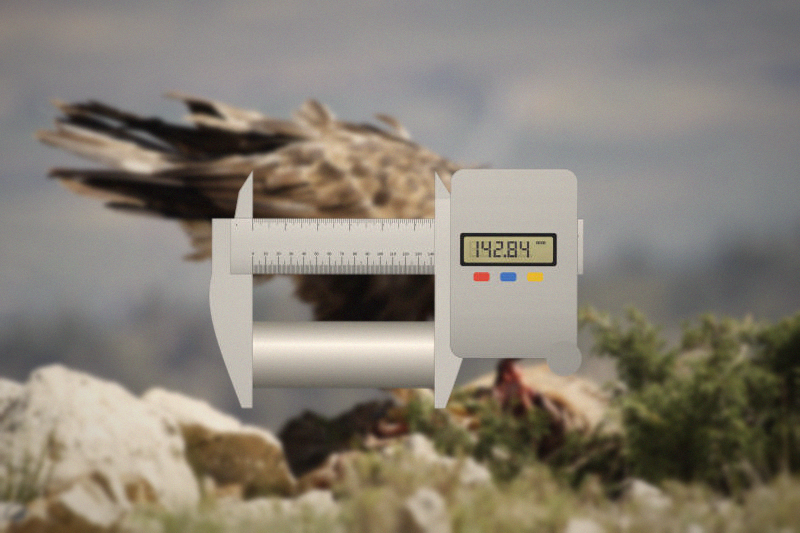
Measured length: 142.84 mm
